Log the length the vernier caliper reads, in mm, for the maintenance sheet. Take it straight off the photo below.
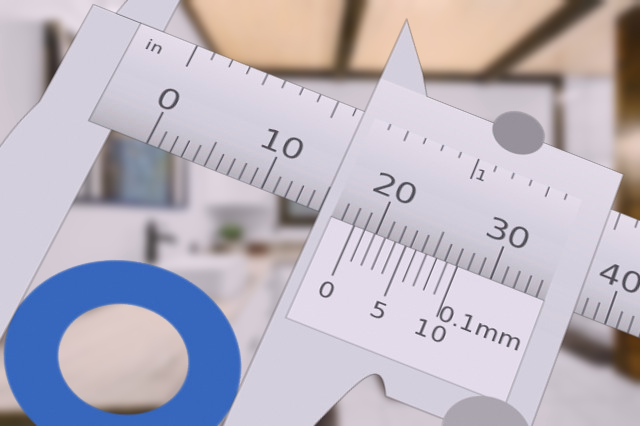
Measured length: 18.1 mm
